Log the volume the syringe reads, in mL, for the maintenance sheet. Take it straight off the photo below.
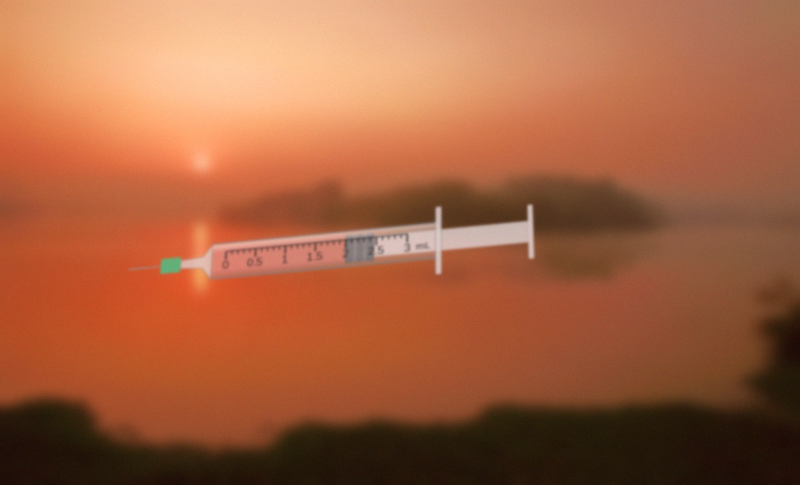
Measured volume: 2 mL
